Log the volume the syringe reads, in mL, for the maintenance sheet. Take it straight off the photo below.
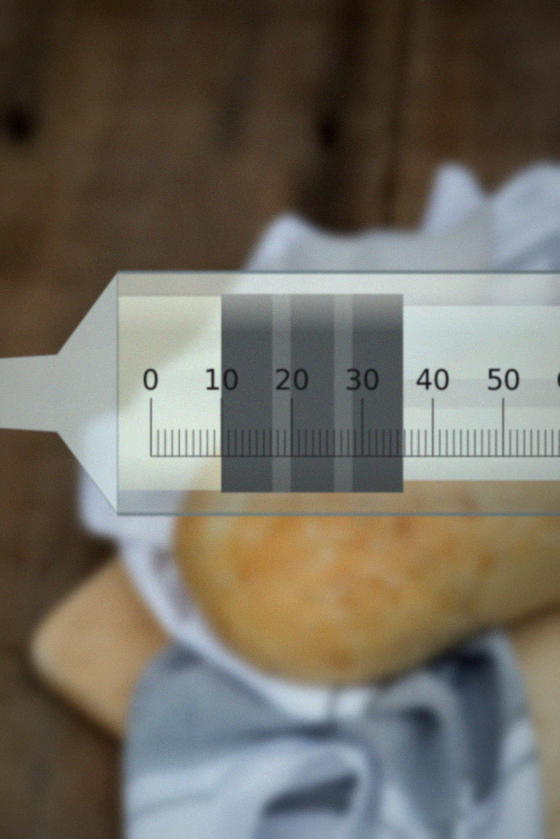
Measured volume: 10 mL
